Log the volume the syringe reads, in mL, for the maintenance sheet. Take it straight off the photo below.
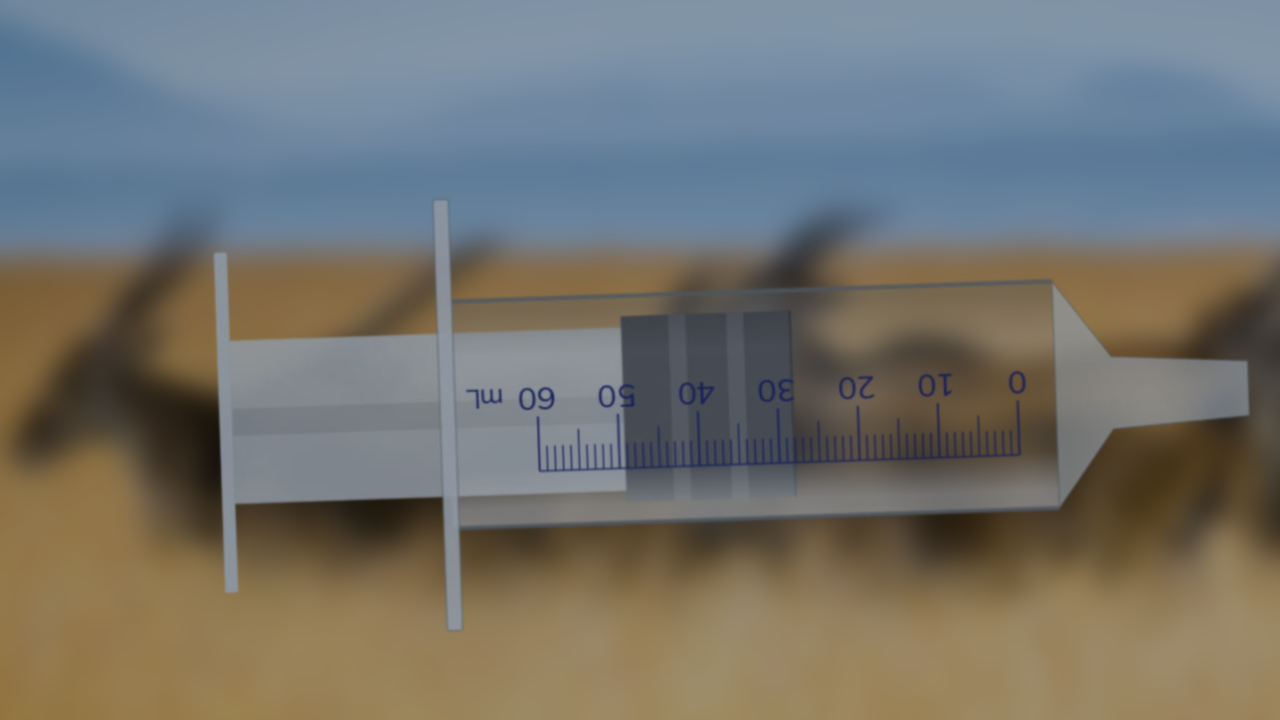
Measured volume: 28 mL
